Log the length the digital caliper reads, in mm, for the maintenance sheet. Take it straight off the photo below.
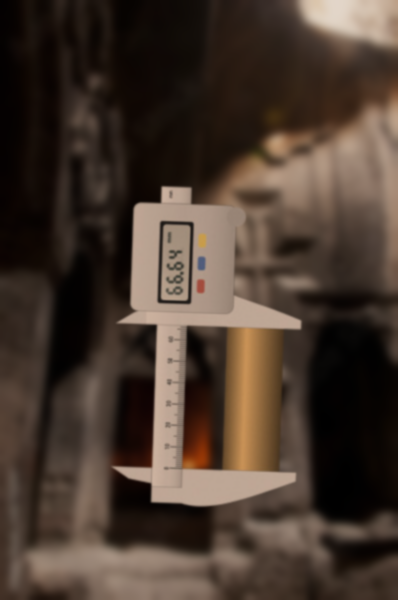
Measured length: 66.64 mm
